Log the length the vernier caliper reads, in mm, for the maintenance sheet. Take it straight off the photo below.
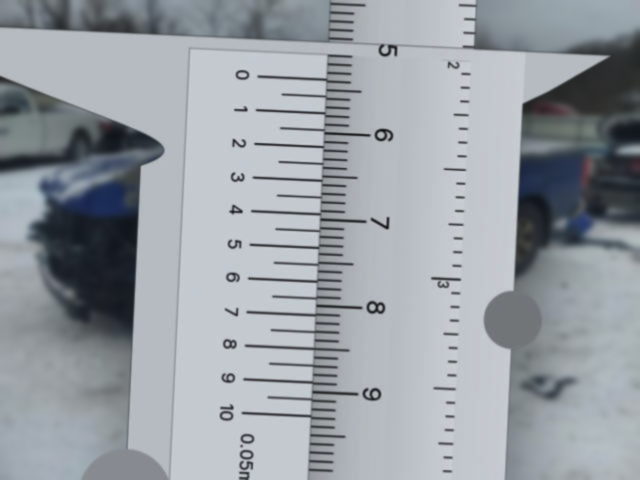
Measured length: 53.8 mm
